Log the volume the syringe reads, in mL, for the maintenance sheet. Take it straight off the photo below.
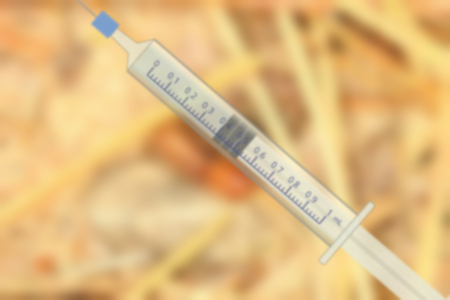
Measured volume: 0.4 mL
